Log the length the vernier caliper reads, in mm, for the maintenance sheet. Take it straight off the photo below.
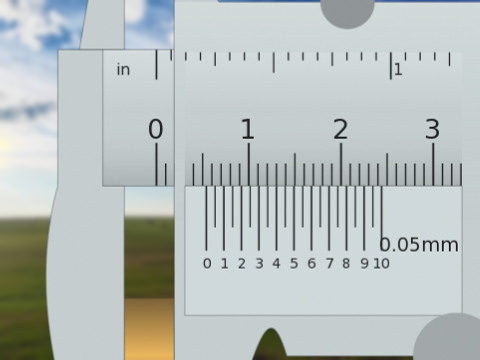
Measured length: 5.4 mm
